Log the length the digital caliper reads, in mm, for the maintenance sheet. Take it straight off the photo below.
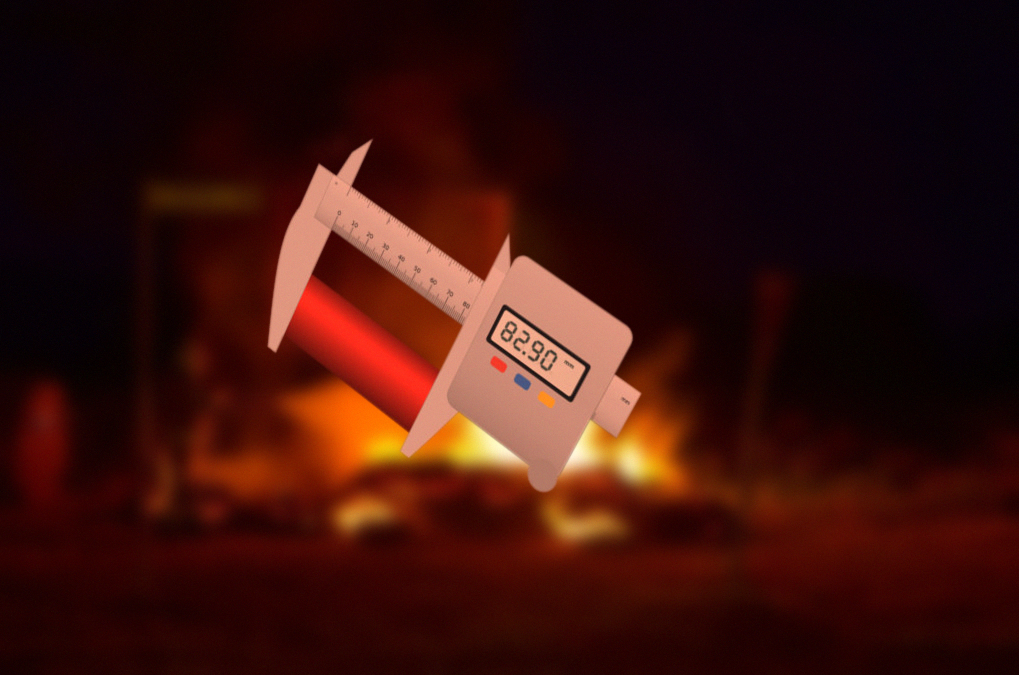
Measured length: 82.90 mm
